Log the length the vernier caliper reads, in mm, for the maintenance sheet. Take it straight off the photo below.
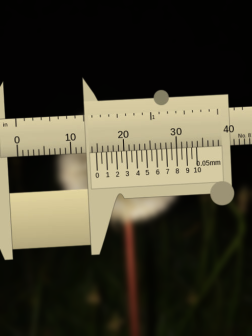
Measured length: 14.8 mm
